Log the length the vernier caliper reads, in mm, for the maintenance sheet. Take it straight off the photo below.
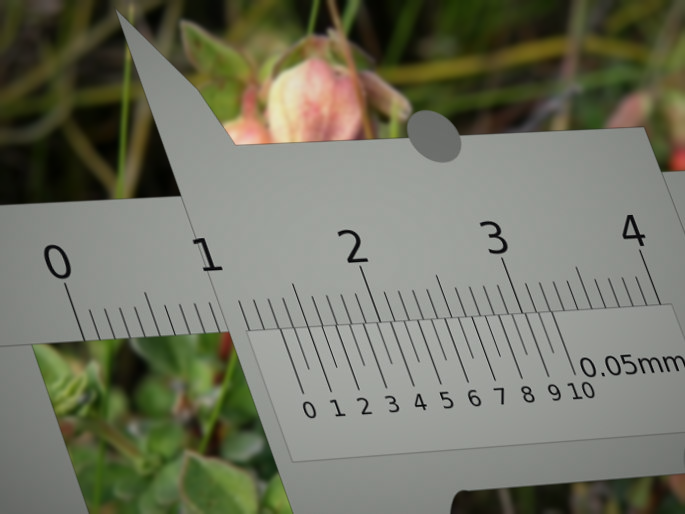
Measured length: 13.1 mm
